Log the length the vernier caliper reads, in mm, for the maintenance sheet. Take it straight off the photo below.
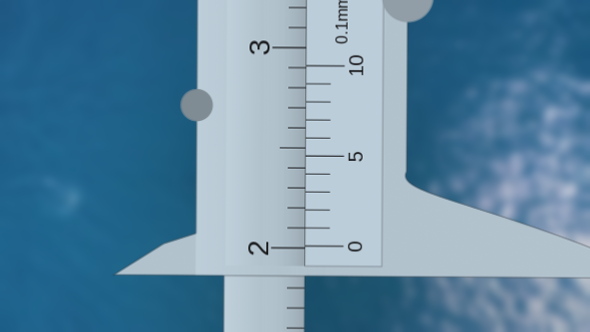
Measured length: 20.1 mm
